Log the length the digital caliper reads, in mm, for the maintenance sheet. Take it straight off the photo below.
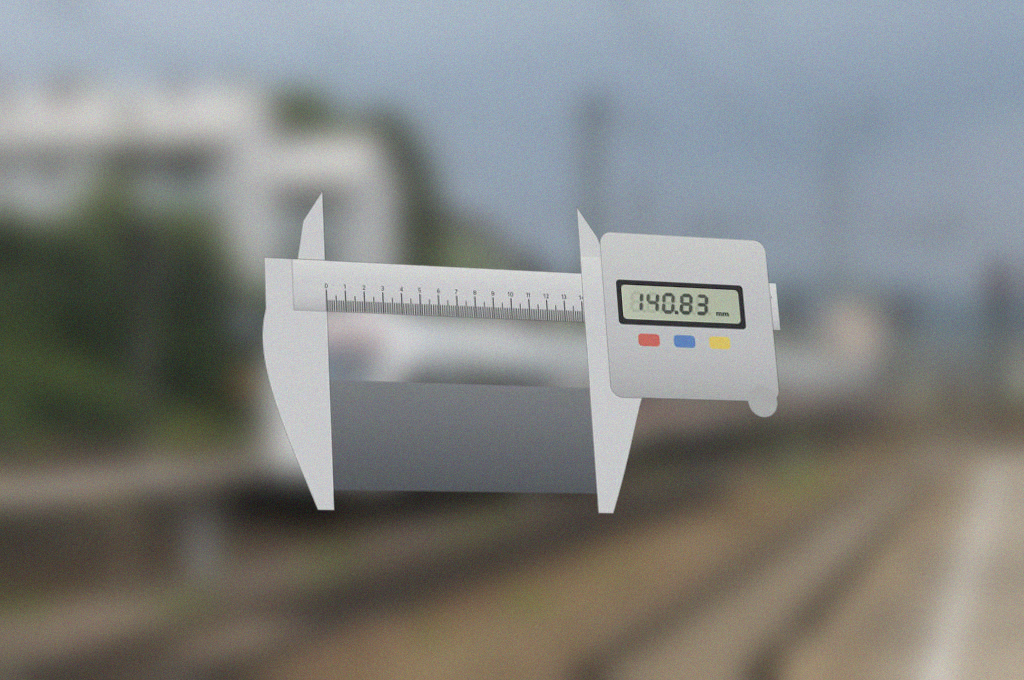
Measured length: 140.83 mm
